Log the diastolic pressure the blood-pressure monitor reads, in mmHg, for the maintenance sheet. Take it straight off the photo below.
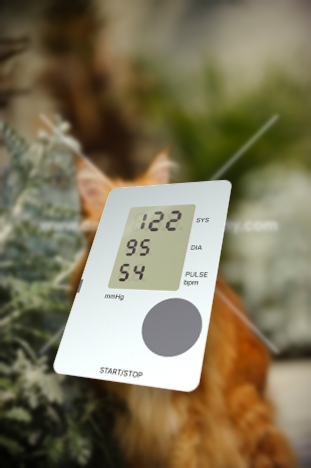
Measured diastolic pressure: 95 mmHg
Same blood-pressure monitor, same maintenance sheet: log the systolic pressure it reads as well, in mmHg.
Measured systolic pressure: 122 mmHg
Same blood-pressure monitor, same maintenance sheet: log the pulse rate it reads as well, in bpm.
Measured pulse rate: 54 bpm
